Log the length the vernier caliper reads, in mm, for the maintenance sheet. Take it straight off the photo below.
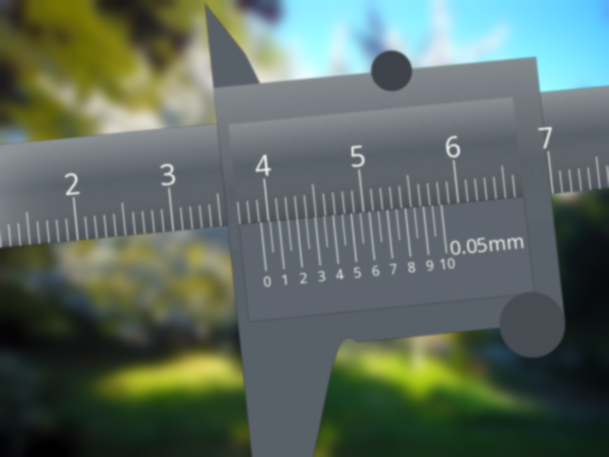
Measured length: 39.2 mm
